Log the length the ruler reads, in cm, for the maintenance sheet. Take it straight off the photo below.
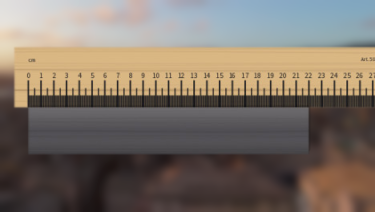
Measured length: 22 cm
